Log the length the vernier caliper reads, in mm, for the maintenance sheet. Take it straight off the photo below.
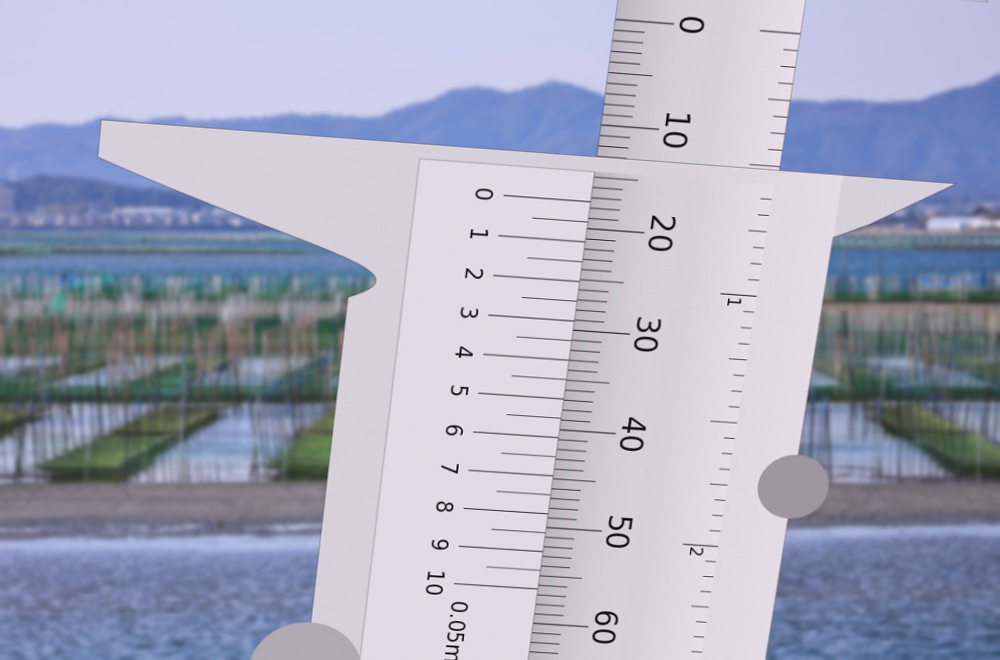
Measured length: 17.4 mm
